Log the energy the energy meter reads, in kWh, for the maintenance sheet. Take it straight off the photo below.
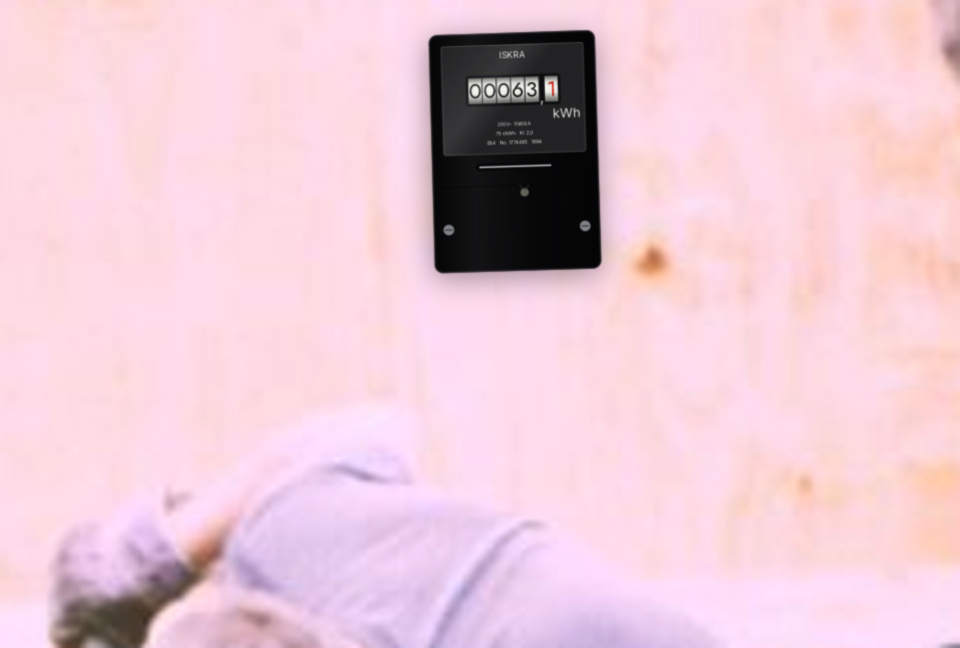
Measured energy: 63.1 kWh
